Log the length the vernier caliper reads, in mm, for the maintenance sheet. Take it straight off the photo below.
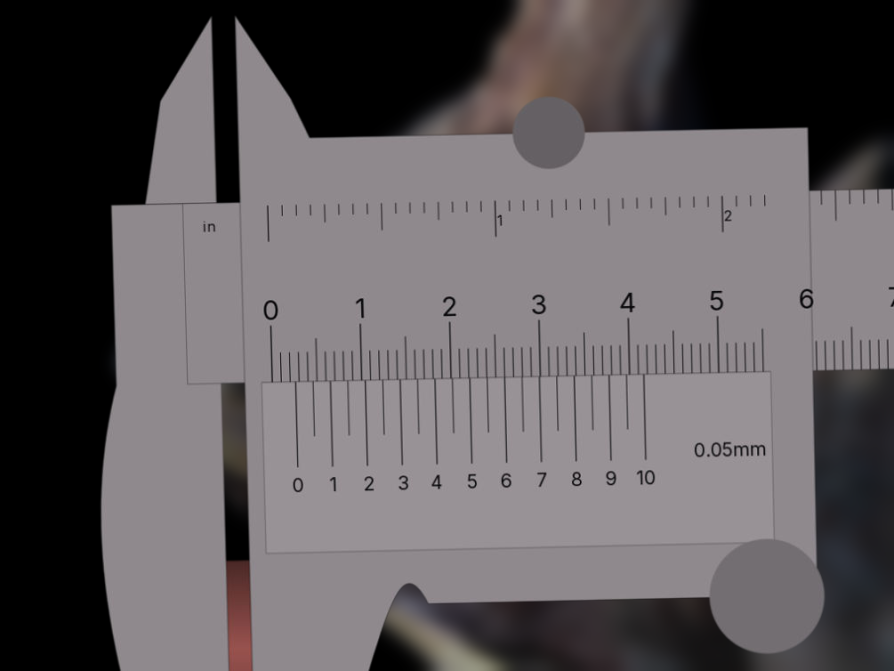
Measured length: 2.6 mm
